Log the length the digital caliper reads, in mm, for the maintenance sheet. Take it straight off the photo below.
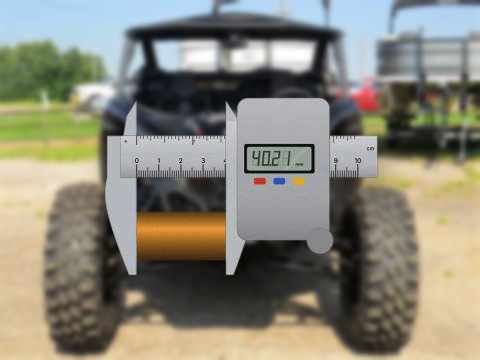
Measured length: 40.21 mm
